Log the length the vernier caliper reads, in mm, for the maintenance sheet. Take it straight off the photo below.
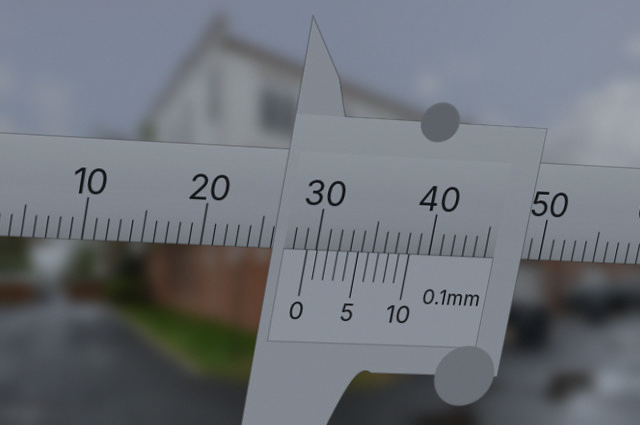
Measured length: 29.2 mm
